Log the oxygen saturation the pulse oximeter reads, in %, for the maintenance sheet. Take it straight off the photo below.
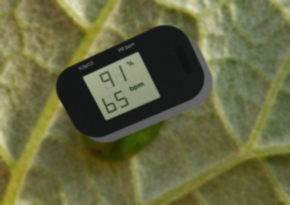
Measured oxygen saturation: 91 %
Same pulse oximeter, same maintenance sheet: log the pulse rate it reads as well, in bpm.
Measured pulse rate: 65 bpm
